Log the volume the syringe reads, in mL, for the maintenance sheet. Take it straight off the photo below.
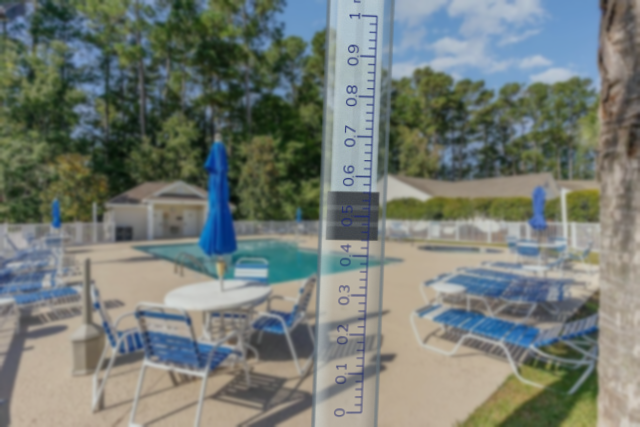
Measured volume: 0.44 mL
